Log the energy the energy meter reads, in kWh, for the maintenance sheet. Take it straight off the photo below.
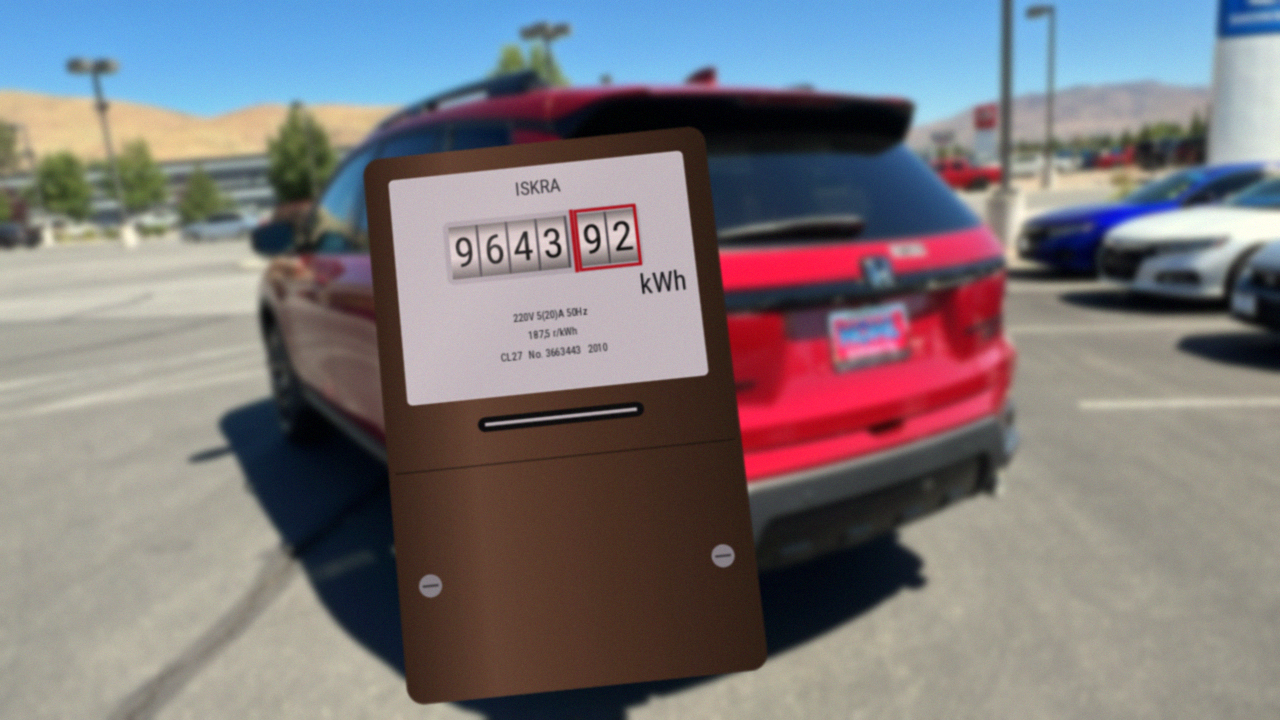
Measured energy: 9643.92 kWh
